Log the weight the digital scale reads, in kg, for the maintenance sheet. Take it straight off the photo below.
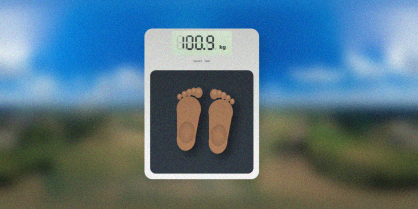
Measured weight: 100.9 kg
